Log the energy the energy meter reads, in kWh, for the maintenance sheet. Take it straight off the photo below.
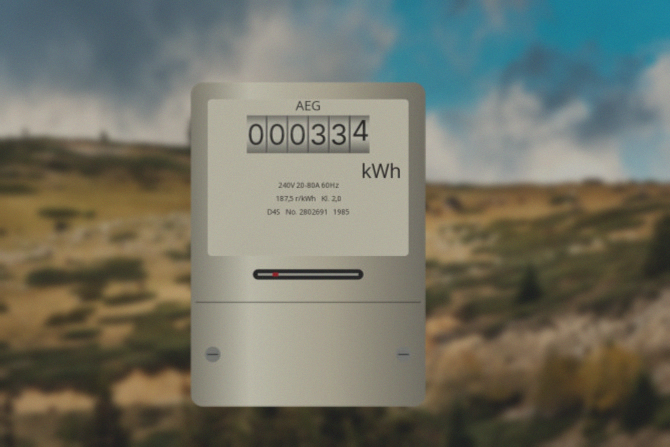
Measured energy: 334 kWh
